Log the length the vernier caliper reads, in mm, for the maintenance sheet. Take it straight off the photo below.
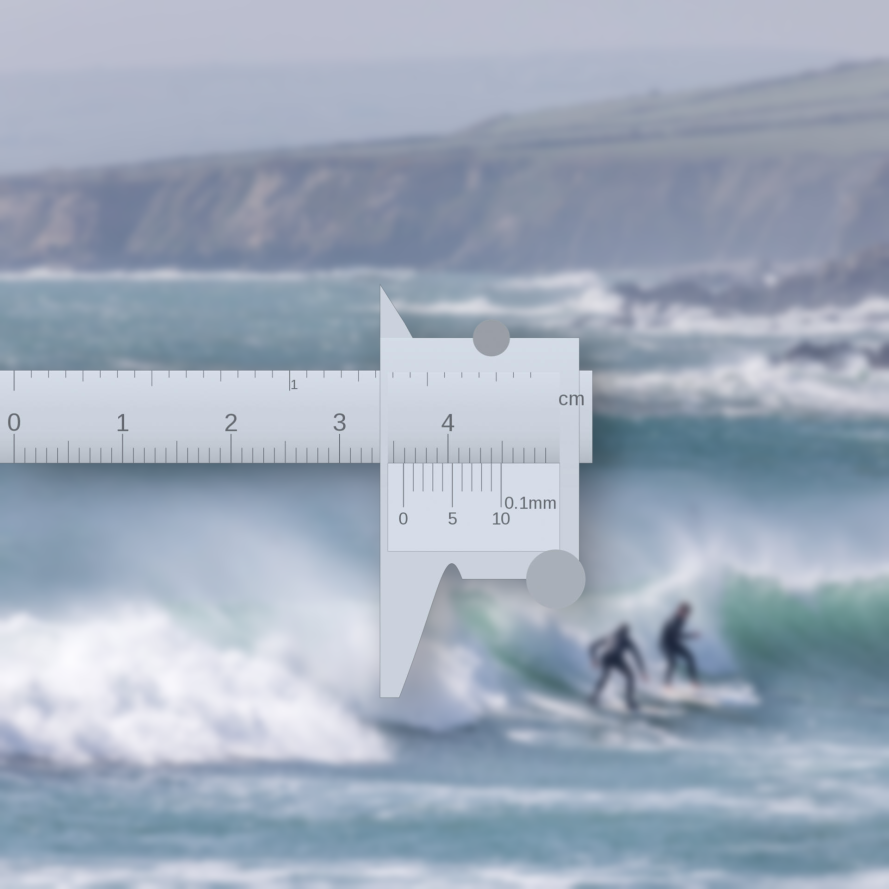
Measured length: 35.9 mm
